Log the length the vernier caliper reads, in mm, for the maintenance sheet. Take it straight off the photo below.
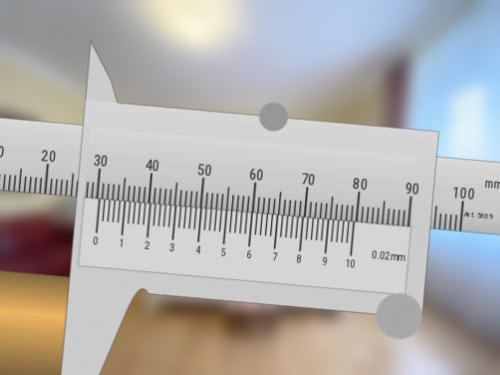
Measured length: 30.5 mm
